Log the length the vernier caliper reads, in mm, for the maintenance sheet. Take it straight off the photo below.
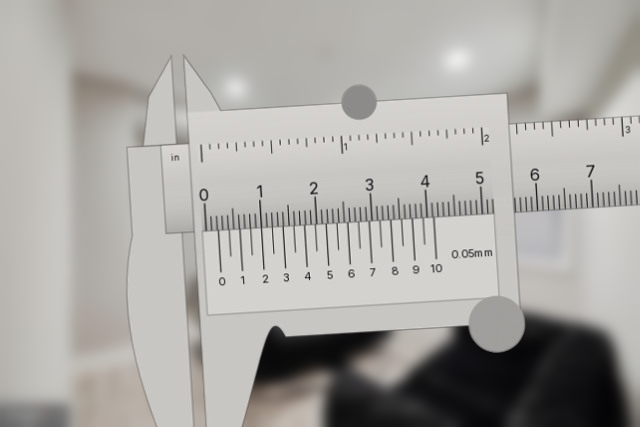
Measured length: 2.2 mm
